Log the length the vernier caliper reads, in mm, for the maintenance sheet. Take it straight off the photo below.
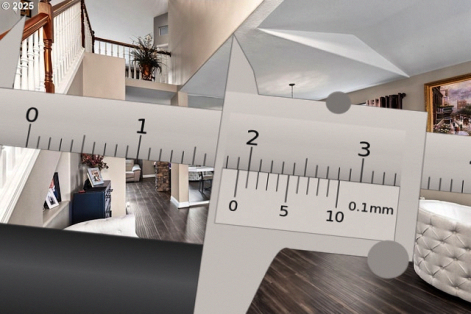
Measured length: 19.1 mm
